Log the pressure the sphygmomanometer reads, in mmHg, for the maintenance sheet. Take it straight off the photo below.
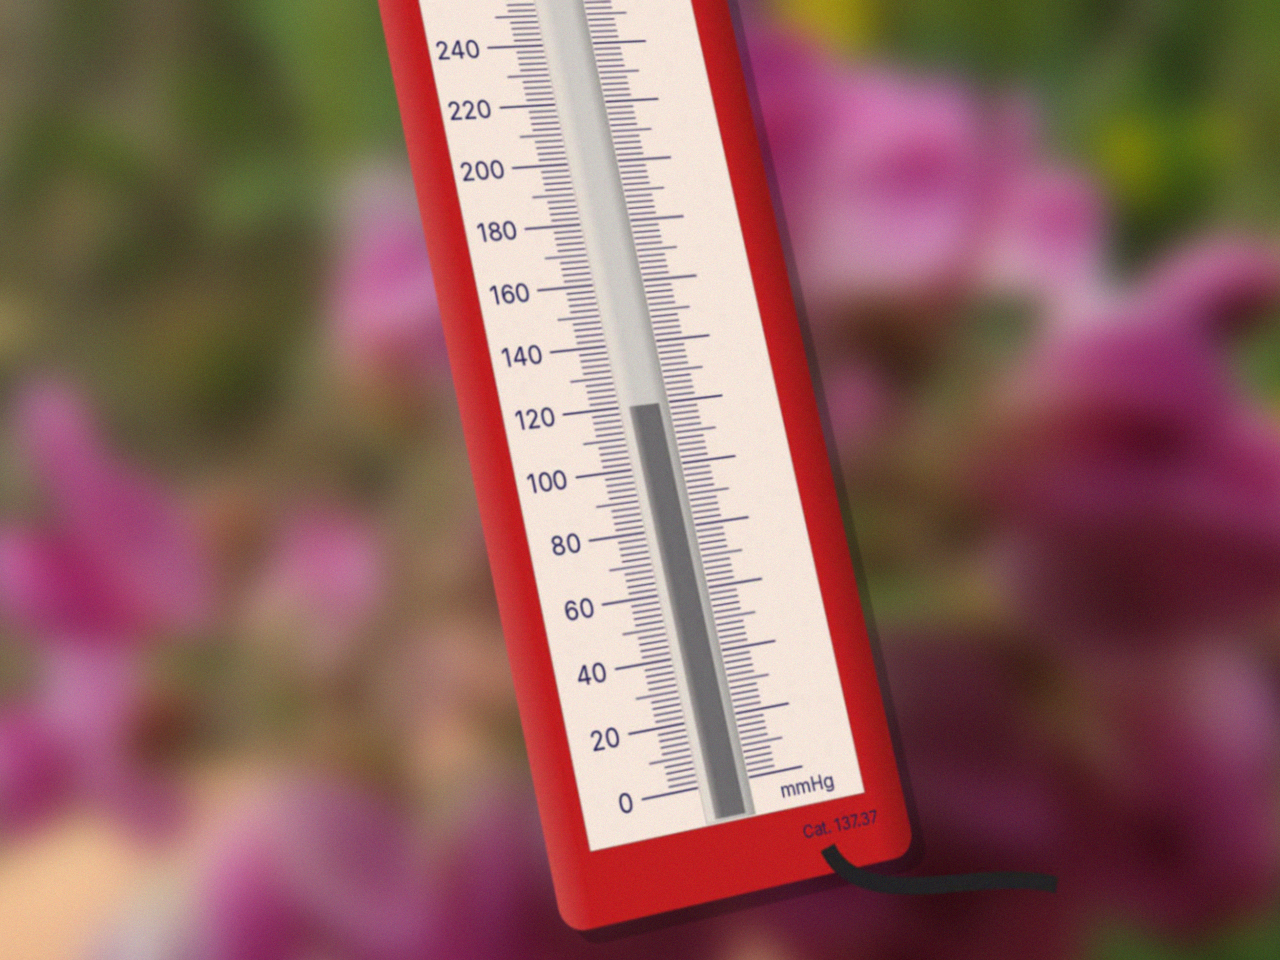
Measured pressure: 120 mmHg
